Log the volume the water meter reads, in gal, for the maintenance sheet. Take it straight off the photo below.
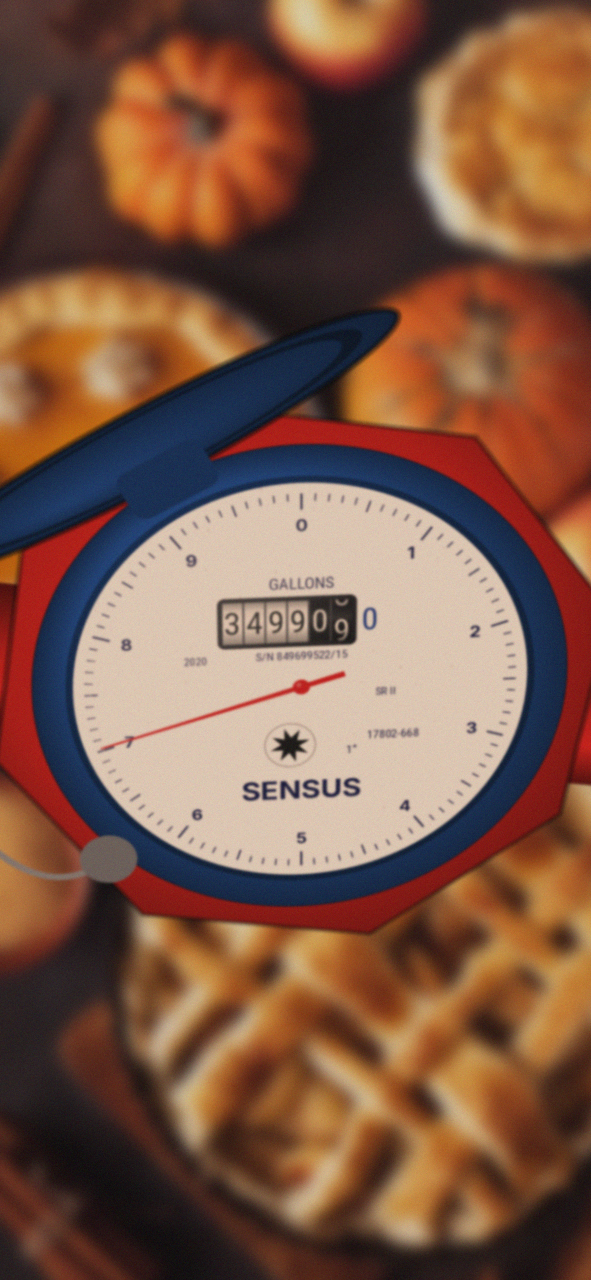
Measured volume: 3499087.0 gal
